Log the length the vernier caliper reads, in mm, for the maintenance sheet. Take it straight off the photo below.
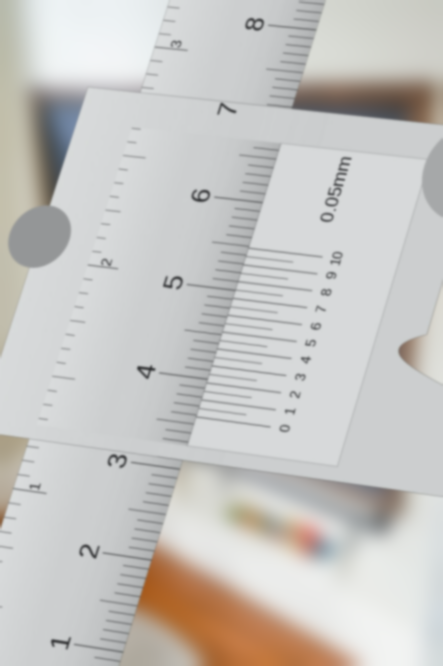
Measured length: 35.8 mm
